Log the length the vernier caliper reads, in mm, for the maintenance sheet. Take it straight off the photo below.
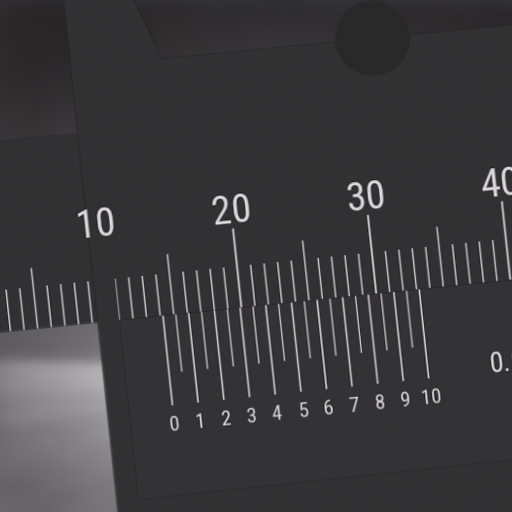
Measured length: 14.2 mm
